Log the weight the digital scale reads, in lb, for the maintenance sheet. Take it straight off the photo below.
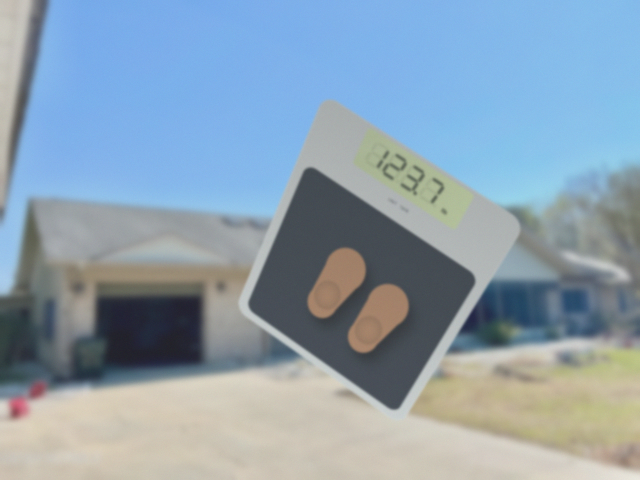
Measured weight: 123.7 lb
